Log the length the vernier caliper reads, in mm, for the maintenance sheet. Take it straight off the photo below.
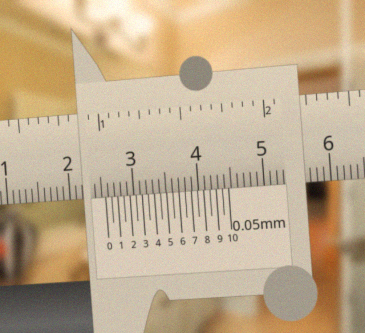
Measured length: 25.6 mm
